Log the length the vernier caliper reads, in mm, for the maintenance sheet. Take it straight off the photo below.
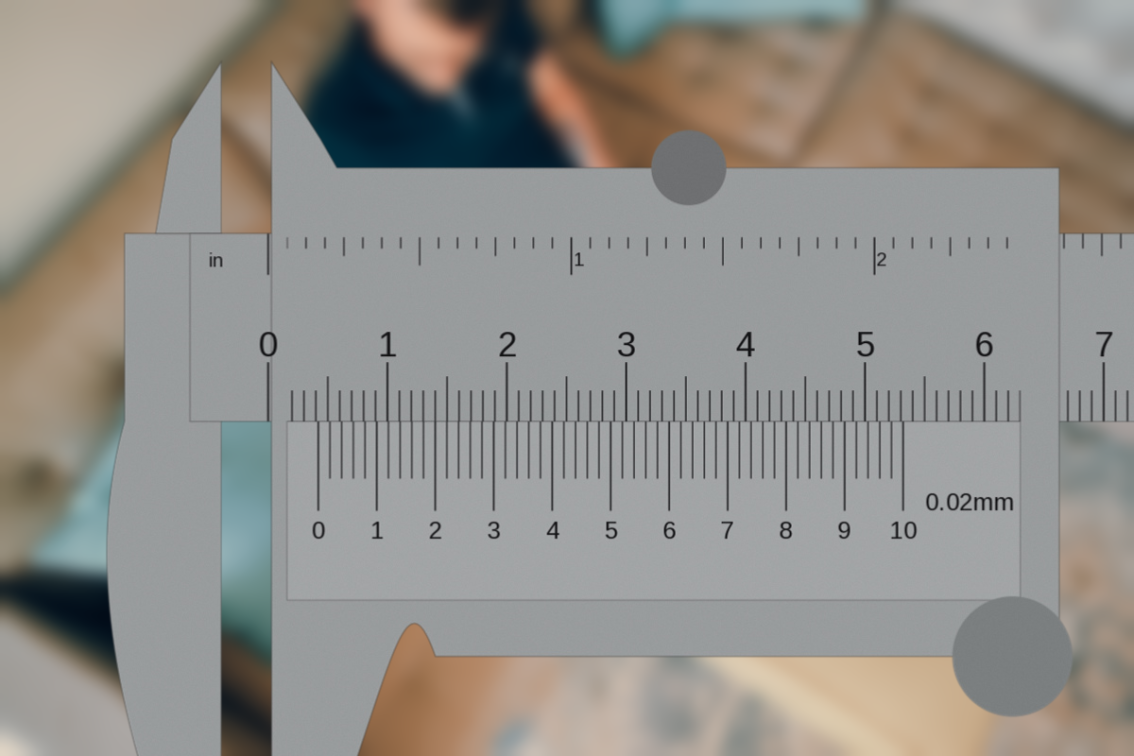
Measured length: 4.2 mm
